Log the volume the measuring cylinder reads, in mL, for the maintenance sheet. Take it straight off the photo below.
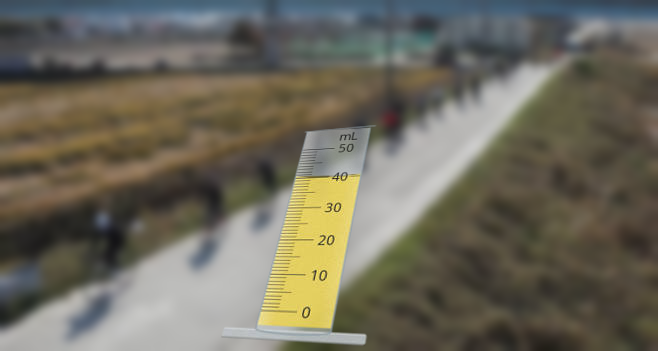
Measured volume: 40 mL
